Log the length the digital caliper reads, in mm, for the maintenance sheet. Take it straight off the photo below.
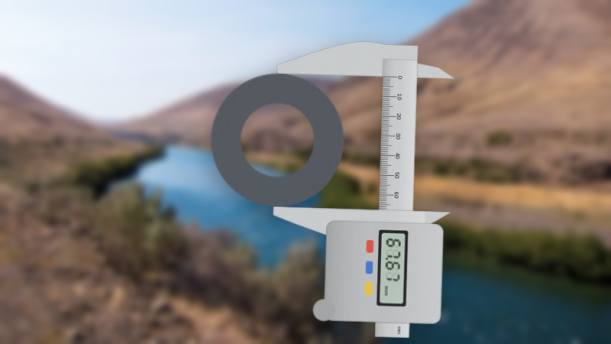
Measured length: 67.67 mm
